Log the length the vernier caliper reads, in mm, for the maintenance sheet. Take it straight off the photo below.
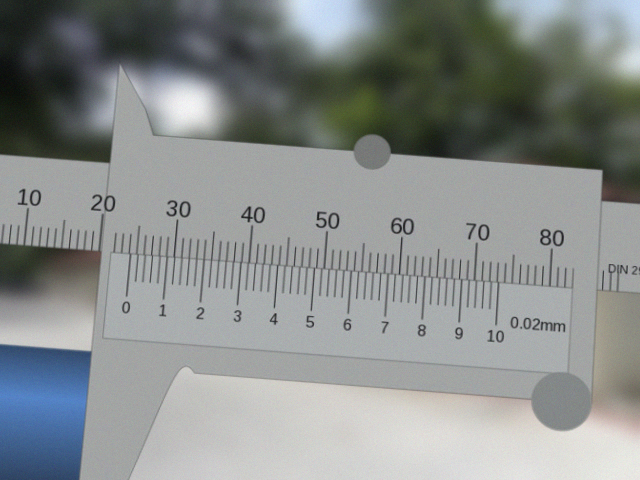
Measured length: 24.2 mm
